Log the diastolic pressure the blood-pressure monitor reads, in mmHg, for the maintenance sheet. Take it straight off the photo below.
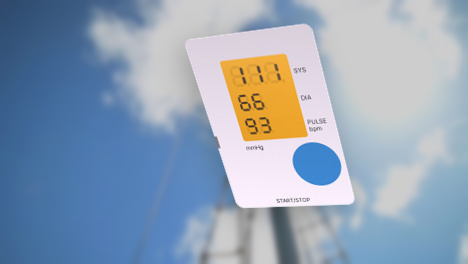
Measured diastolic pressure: 66 mmHg
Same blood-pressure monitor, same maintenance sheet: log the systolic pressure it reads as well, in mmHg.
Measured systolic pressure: 111 mmHg
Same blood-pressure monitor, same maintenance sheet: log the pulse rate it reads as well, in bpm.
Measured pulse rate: 93 bpm
